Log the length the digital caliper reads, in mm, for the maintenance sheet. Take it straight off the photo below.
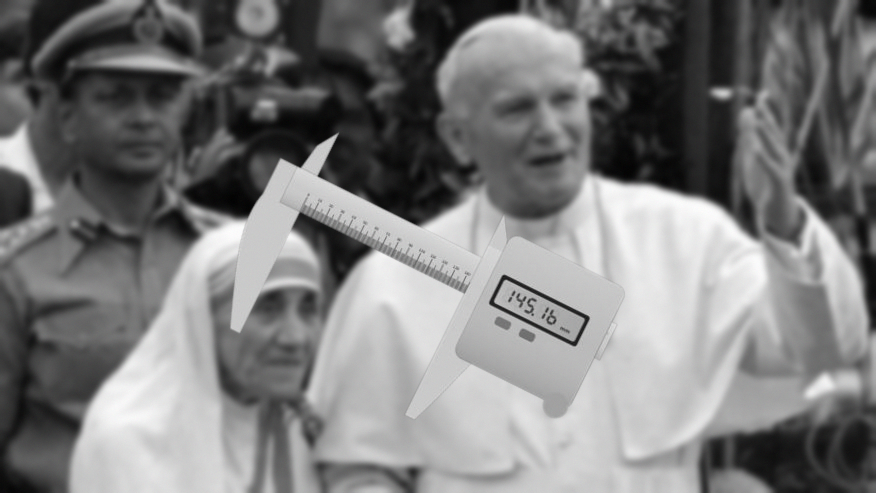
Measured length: 145.16 mm
